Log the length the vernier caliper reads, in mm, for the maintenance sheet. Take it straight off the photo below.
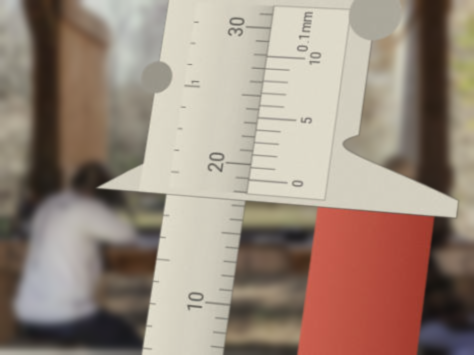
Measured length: 18.9 mm
